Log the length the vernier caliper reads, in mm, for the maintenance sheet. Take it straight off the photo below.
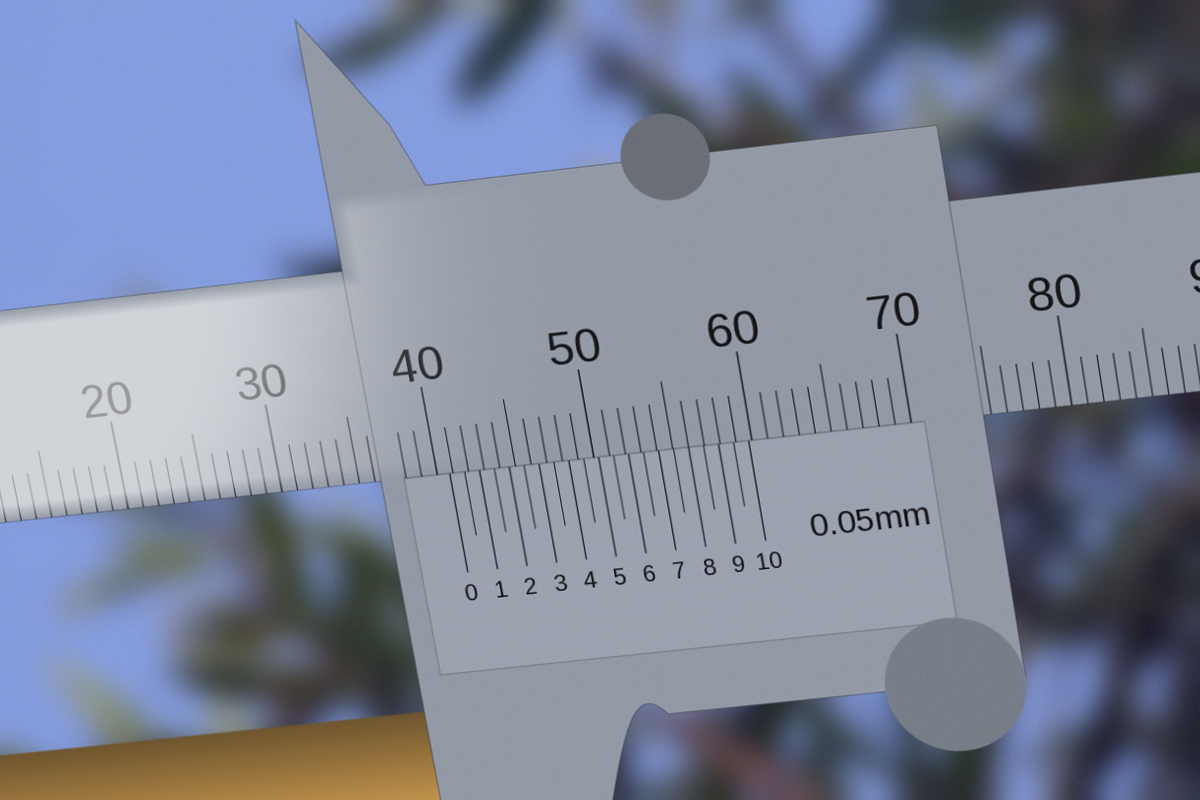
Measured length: 40.8 mm
